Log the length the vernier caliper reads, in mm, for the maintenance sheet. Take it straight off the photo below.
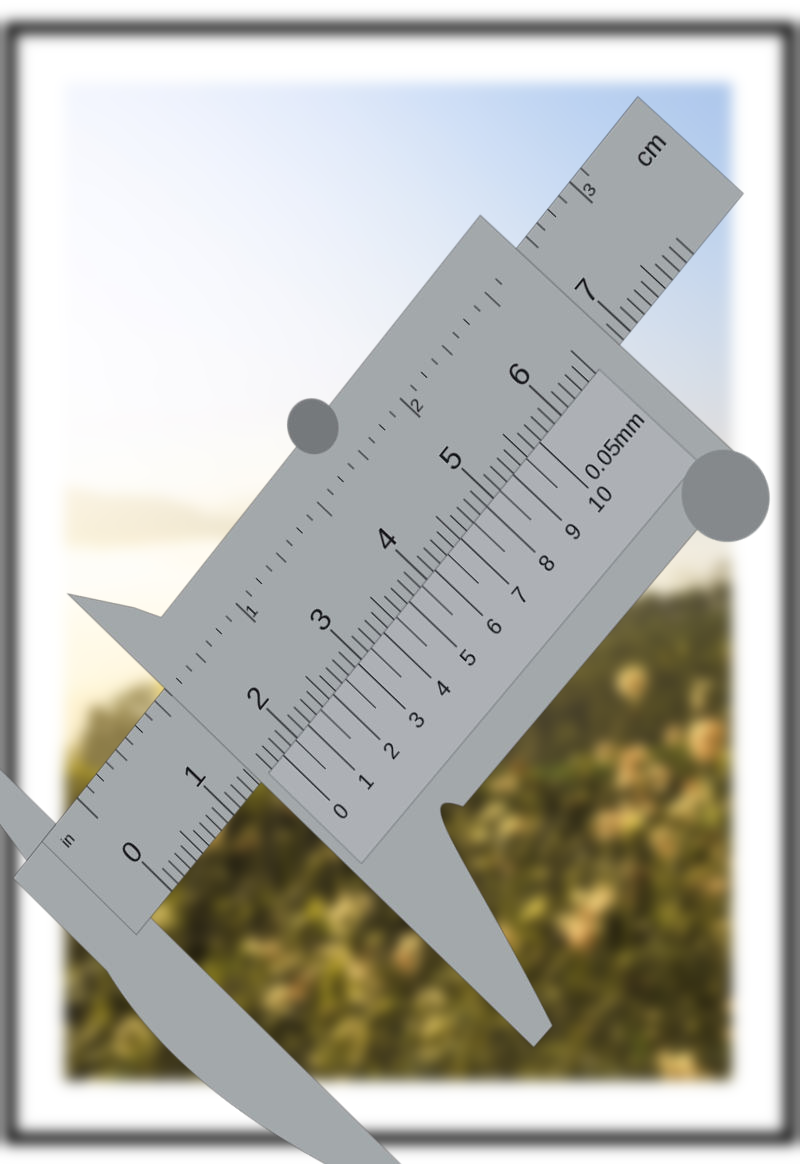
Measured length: 17.8 mm
